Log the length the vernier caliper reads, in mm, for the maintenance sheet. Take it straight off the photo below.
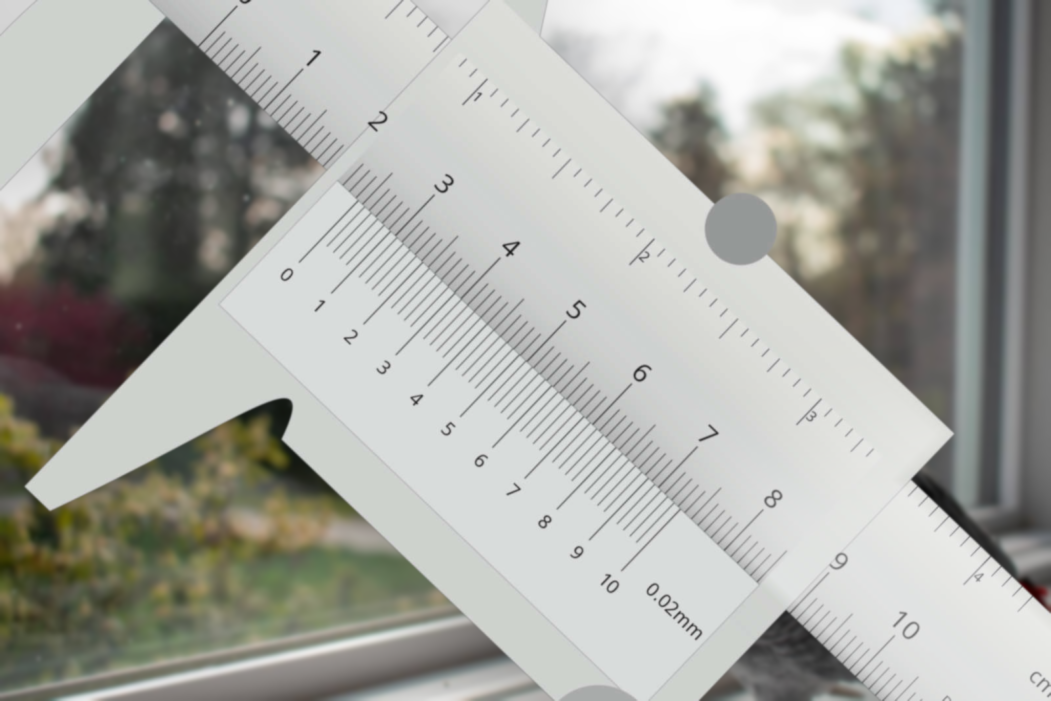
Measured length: 24.4 mm
